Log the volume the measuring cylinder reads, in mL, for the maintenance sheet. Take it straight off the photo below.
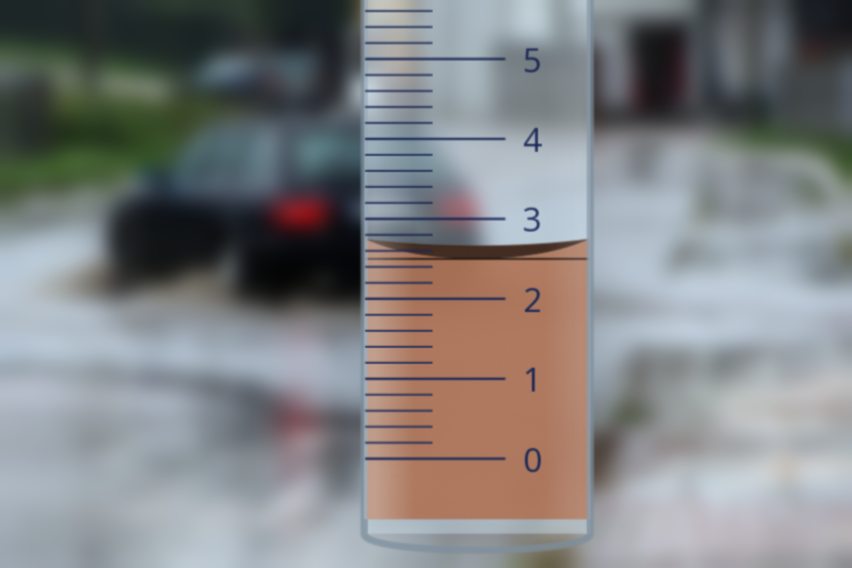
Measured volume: 2.5 mL
